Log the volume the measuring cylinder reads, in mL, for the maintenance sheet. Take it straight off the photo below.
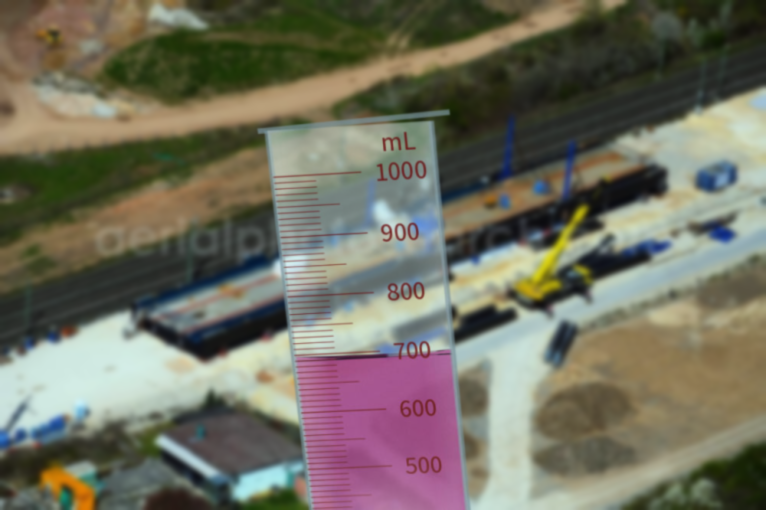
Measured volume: 690 mL
